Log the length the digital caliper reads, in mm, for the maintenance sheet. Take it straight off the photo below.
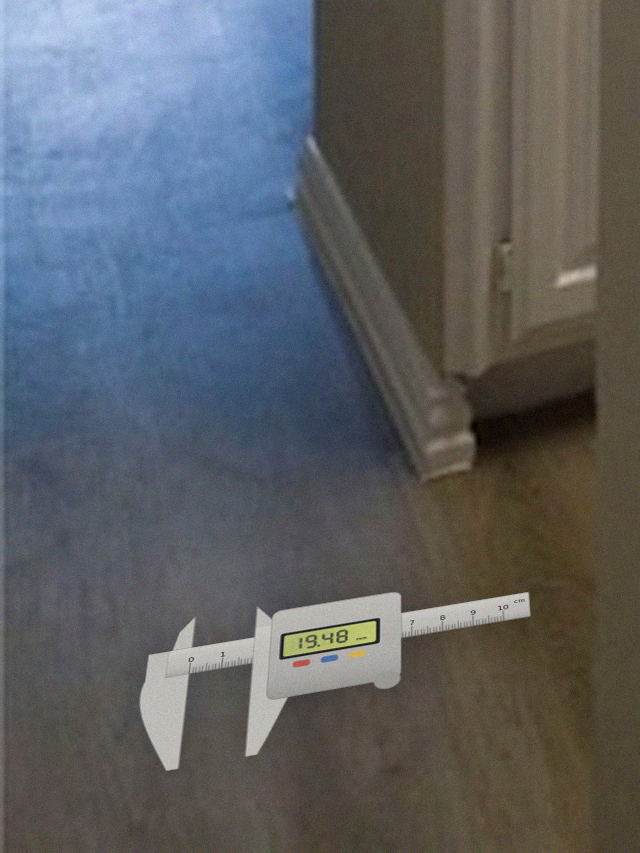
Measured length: 19.48 mm
